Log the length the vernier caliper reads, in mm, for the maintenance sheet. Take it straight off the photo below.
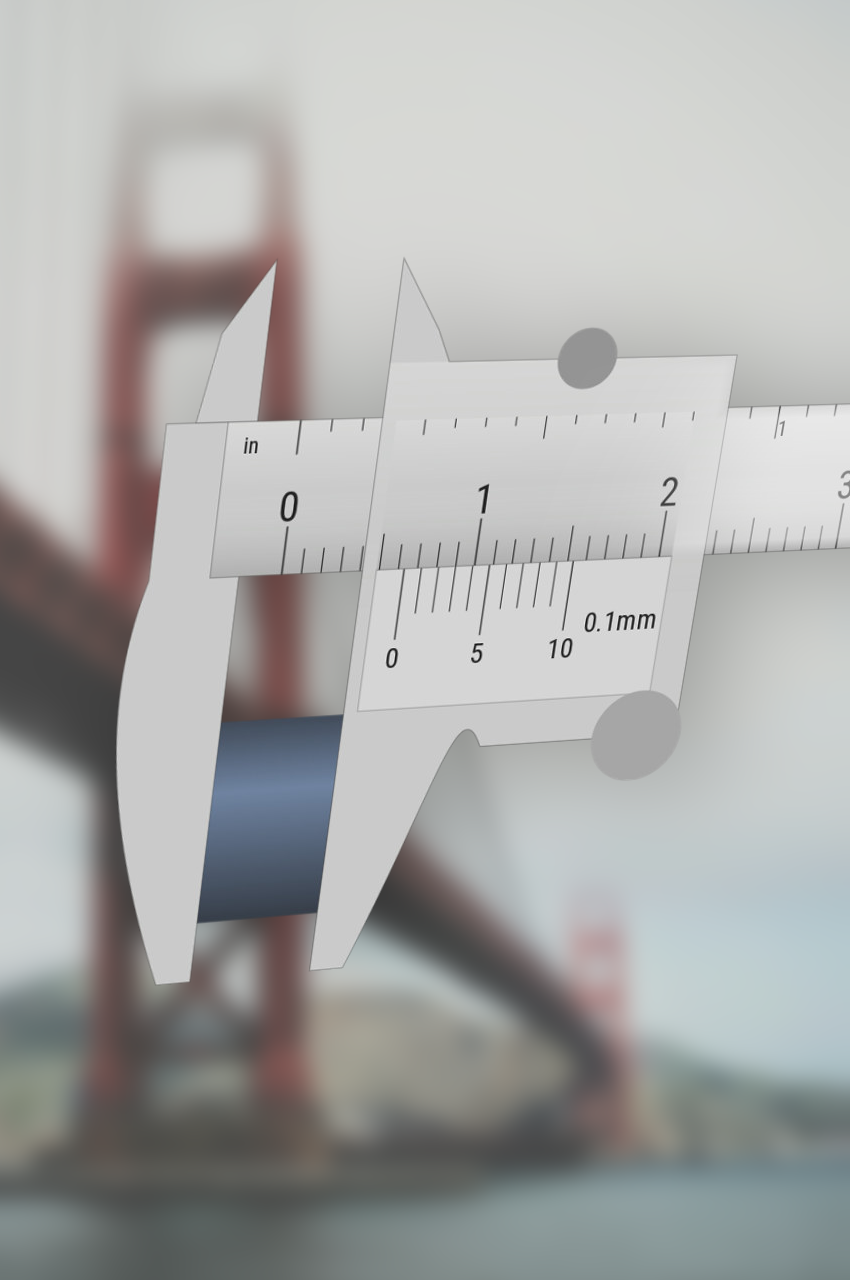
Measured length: 6.3 mm
